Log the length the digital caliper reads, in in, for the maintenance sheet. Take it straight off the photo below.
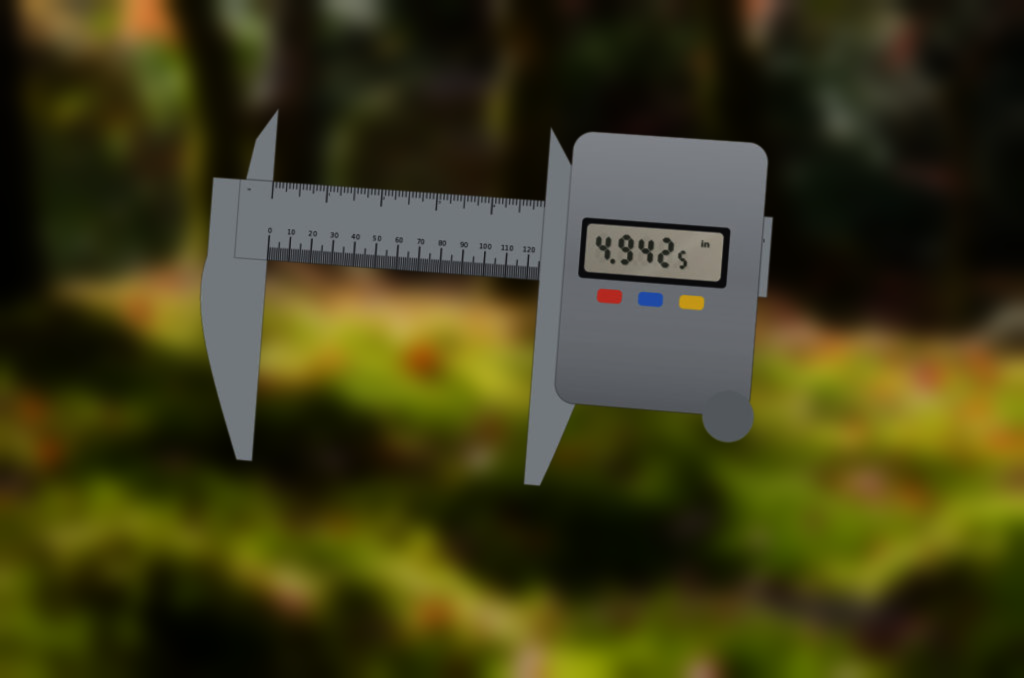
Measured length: 4.9425 in
